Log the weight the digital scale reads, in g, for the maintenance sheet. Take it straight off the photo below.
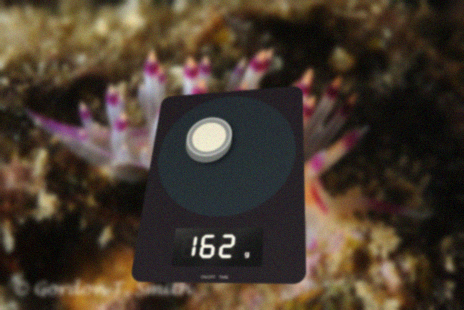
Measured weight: 162 g
